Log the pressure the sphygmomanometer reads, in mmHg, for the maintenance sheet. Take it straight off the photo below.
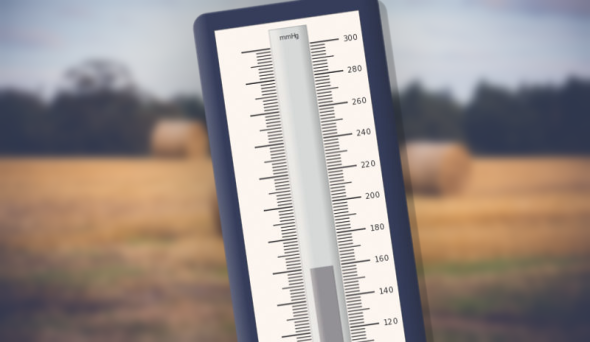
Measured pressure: 160 mmHg
